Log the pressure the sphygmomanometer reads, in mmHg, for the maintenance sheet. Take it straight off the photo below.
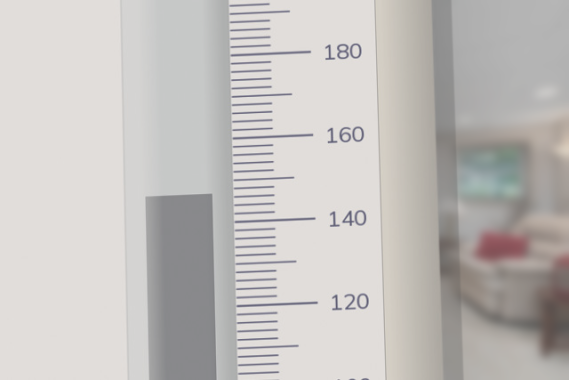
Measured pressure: 147 mmHg
